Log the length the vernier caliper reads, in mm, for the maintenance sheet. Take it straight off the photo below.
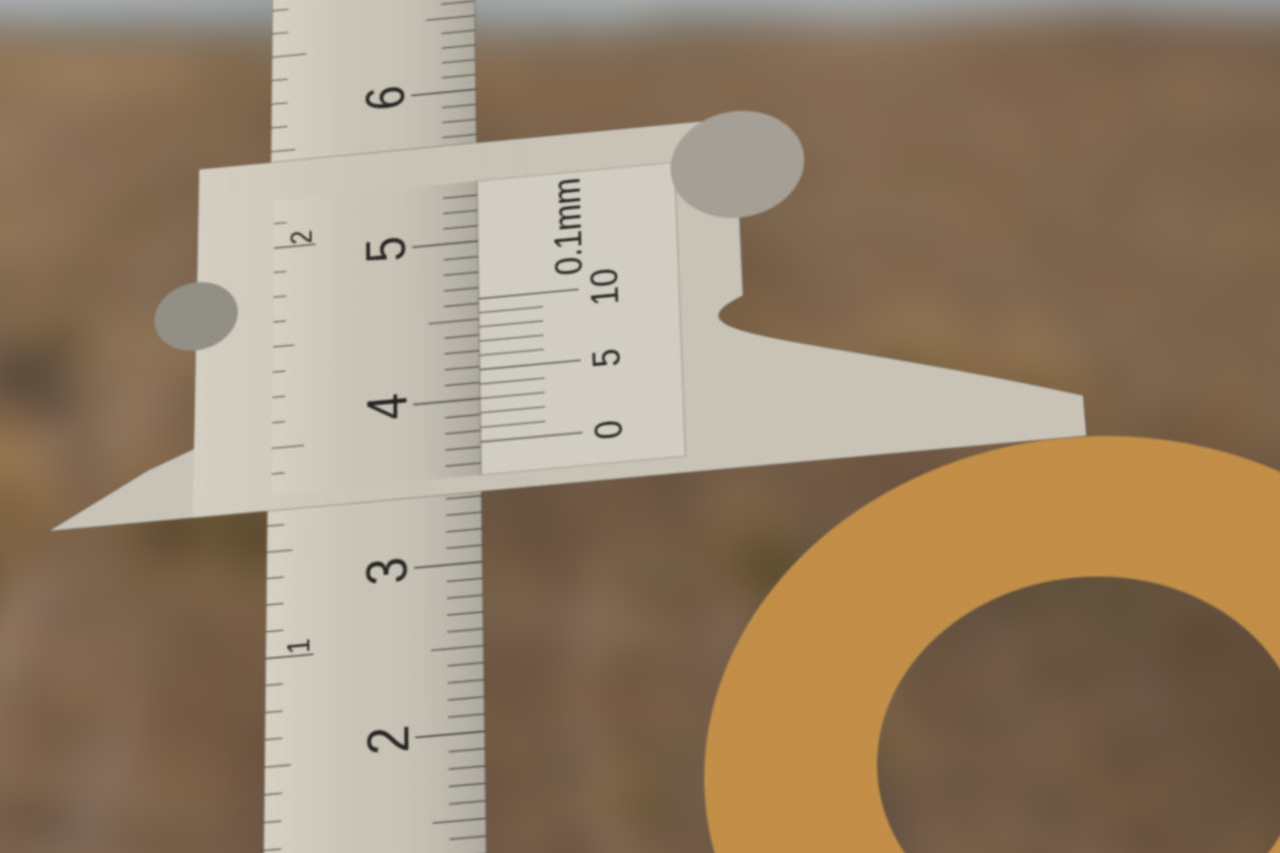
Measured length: 37.3 mm
